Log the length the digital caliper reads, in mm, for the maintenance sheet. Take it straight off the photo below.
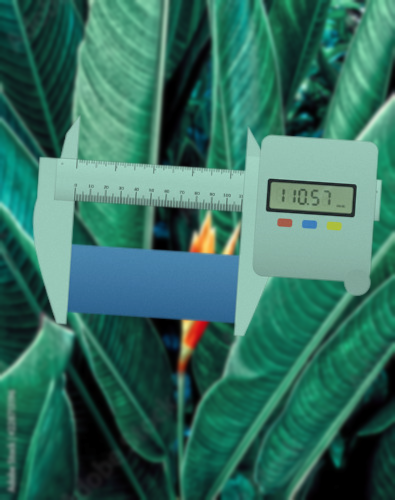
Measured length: 110.57 mm
